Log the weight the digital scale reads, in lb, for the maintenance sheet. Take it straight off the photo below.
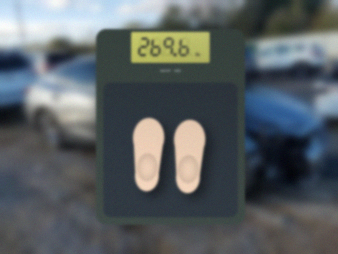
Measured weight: 269.6 lb
